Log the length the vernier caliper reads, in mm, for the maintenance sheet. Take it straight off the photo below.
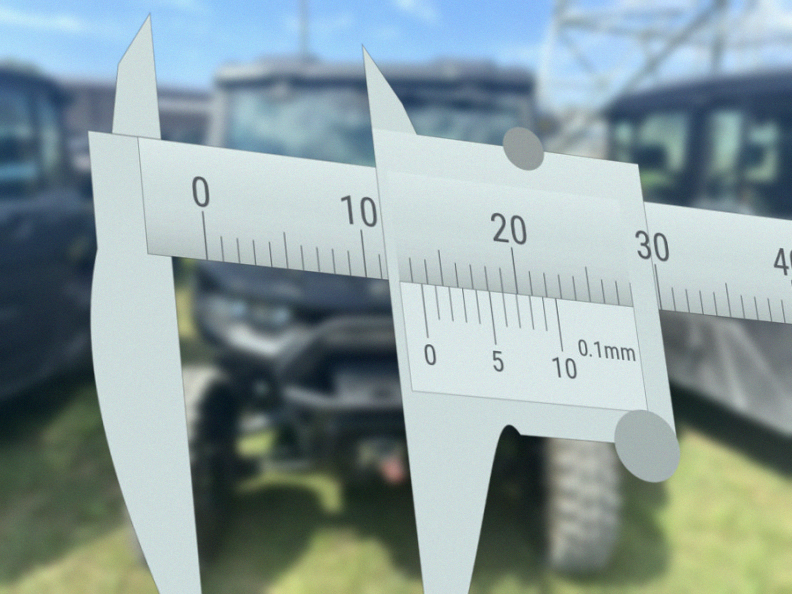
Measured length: 13.6 mm
